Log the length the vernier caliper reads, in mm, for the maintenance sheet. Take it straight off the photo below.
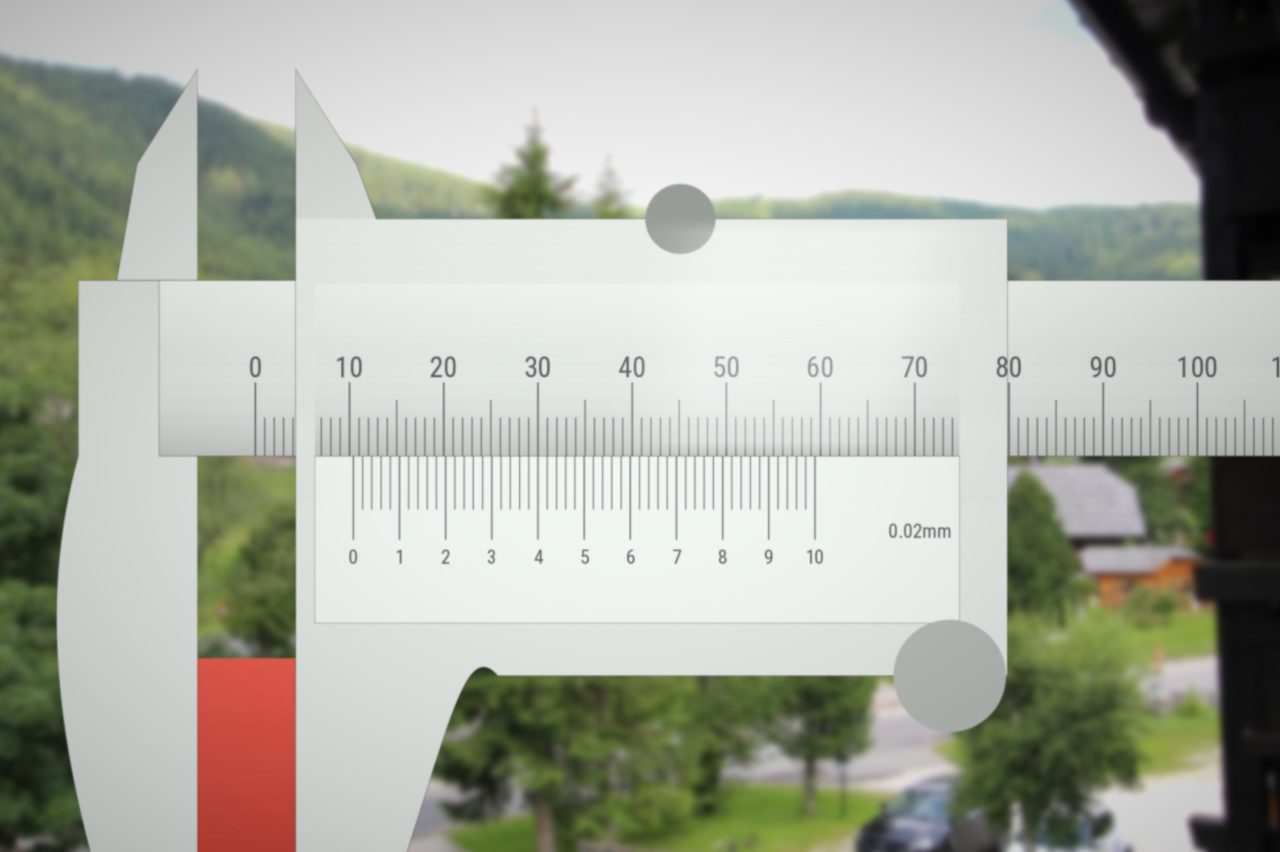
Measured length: 10.4 mm
